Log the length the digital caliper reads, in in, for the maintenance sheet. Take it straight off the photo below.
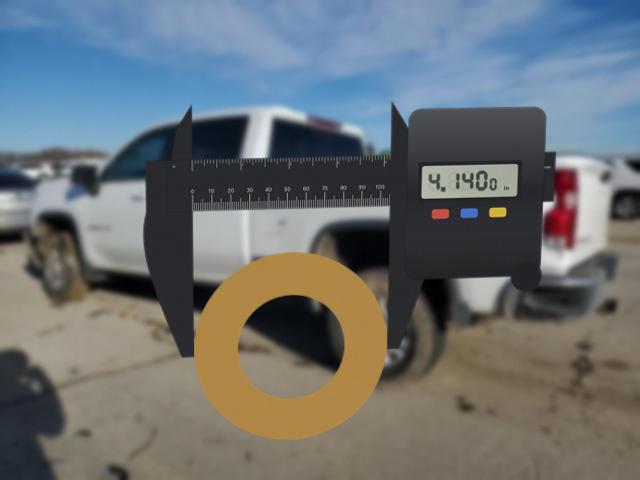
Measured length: 4.1400 in
